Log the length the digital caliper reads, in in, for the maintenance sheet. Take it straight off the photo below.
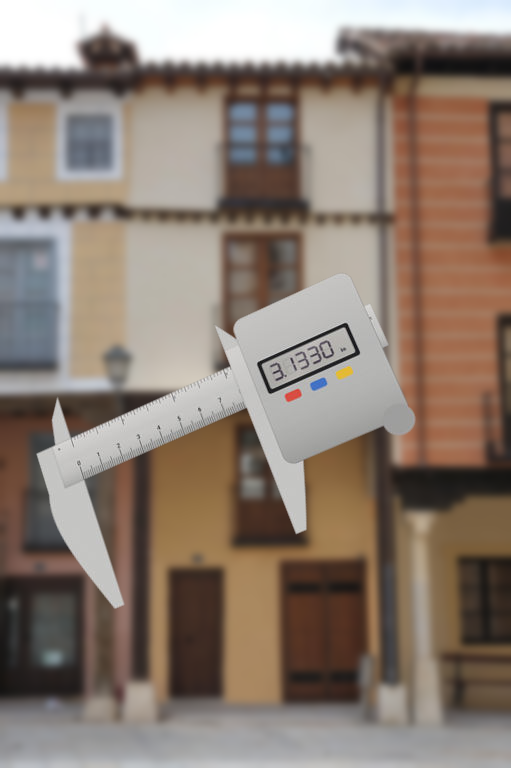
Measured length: 3.1330 in
